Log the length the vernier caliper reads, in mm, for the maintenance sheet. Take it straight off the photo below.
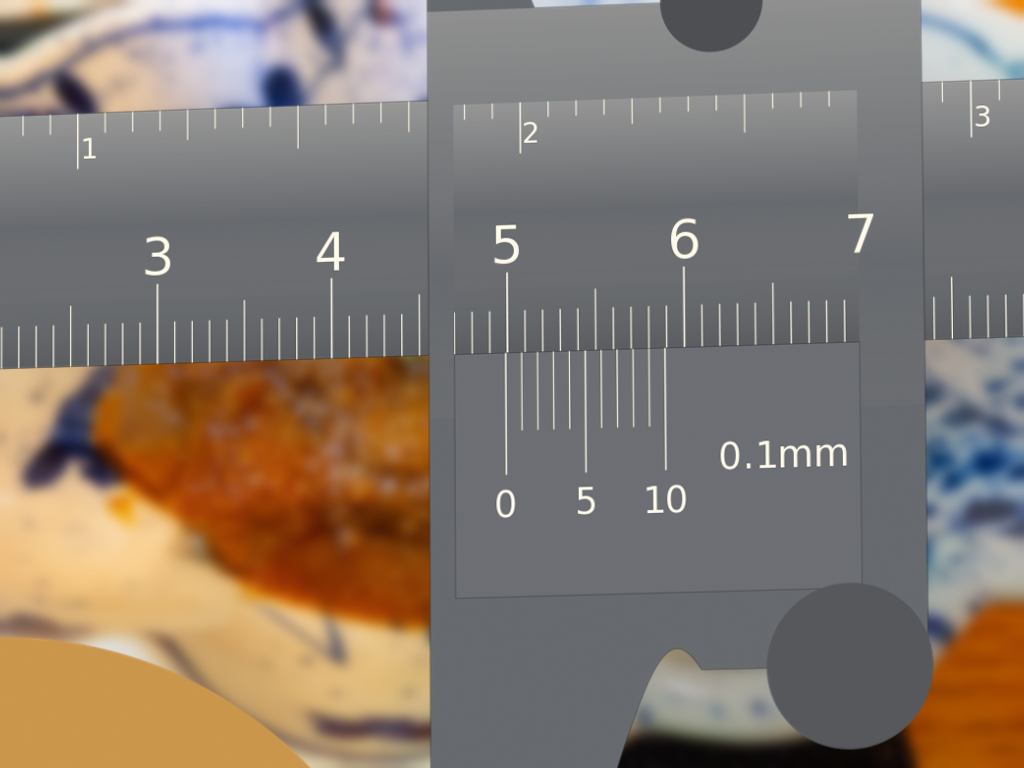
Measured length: 49.9 mm
